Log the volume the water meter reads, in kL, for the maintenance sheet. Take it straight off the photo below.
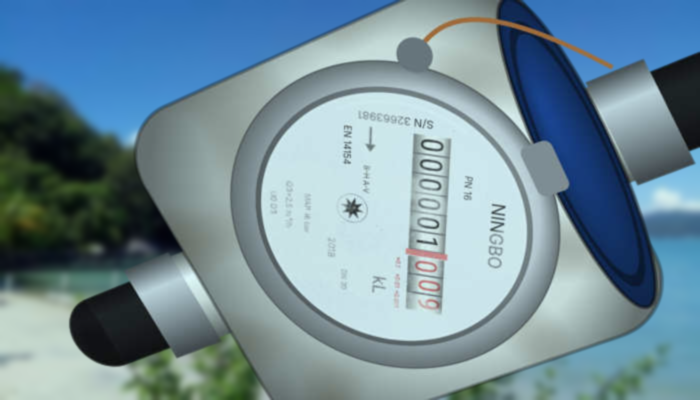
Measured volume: 1.009 kL
